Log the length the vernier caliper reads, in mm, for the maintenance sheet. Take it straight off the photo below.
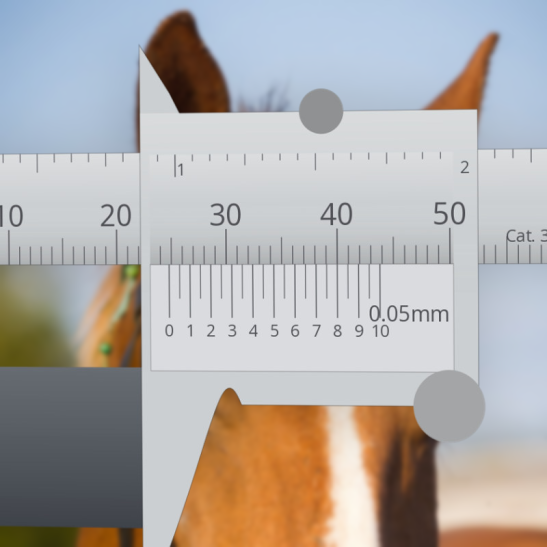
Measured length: 24.8 mm
